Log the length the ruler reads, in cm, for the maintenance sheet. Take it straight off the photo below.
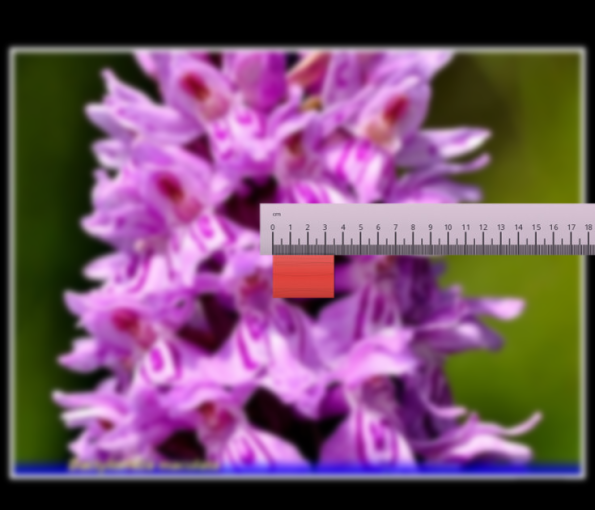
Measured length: 3.5 cm
